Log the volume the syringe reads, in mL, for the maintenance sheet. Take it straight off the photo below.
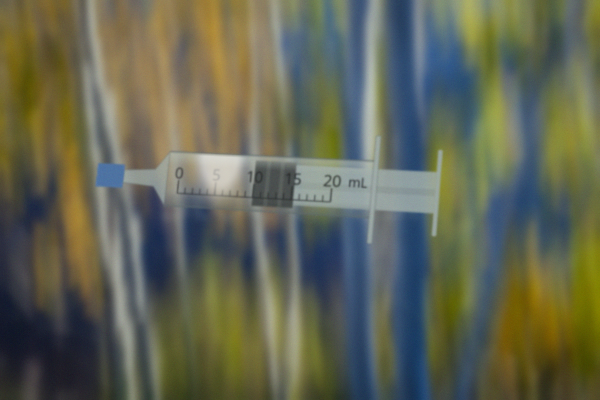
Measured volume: 10 mL
